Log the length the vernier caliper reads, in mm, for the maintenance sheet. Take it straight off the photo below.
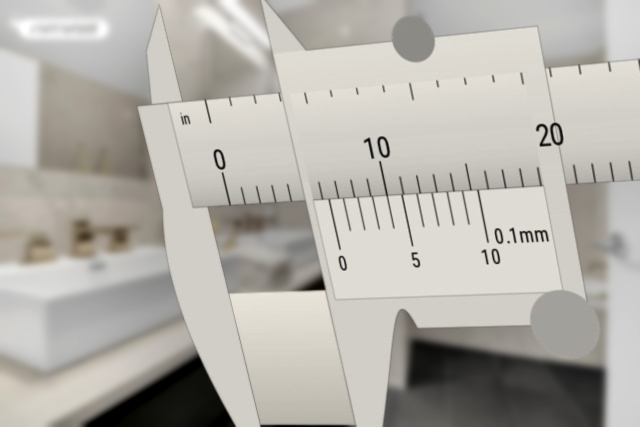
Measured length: 6.4 mm
